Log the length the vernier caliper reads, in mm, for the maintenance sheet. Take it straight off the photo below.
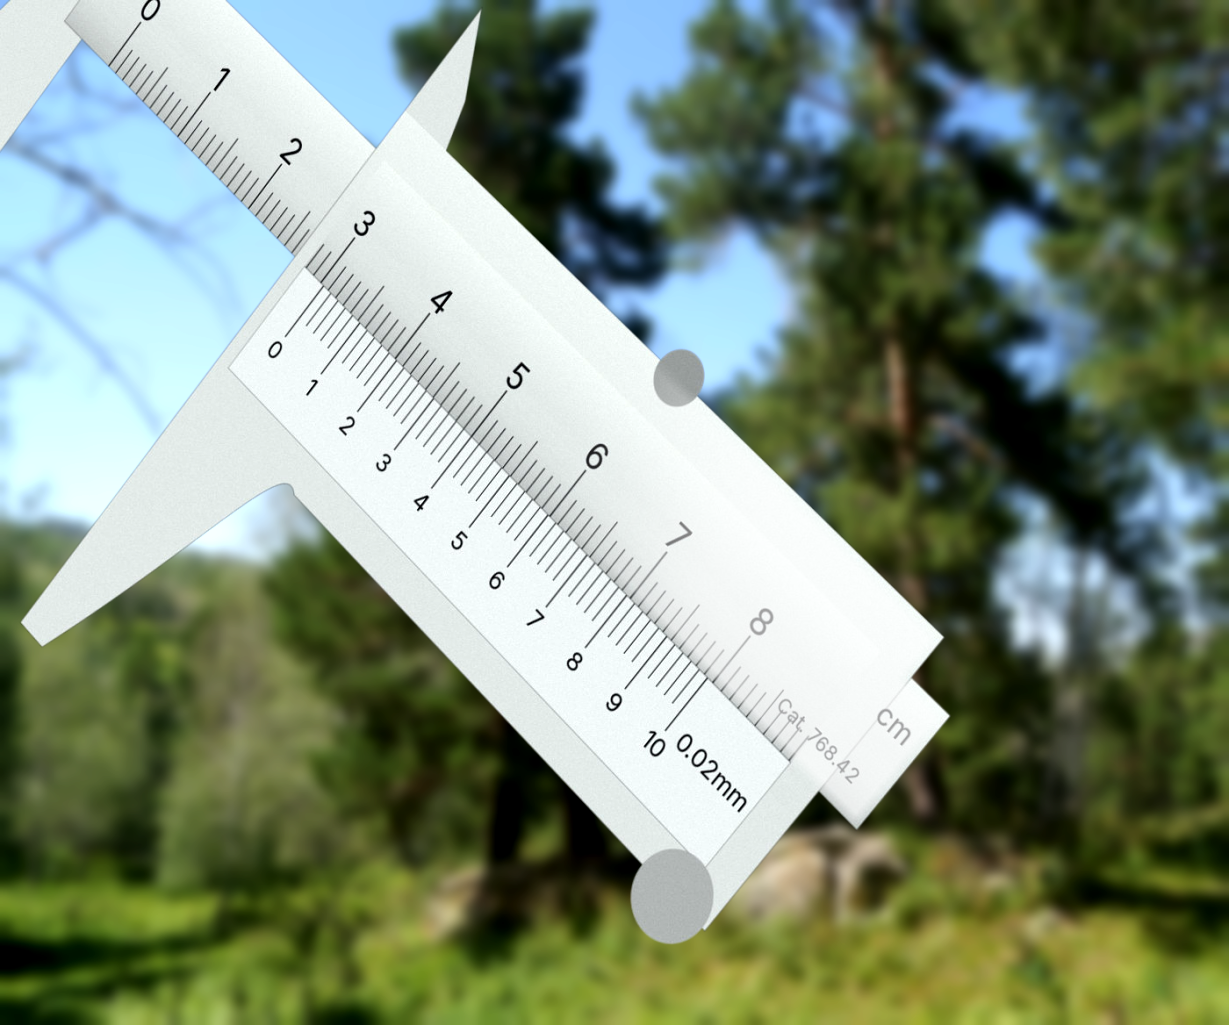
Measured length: 30.4 mm
